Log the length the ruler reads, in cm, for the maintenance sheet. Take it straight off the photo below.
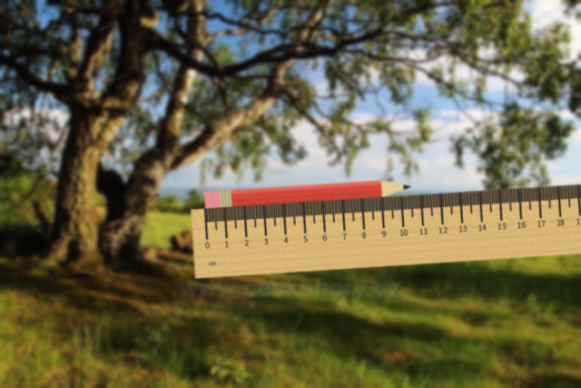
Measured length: 10.5 cm
